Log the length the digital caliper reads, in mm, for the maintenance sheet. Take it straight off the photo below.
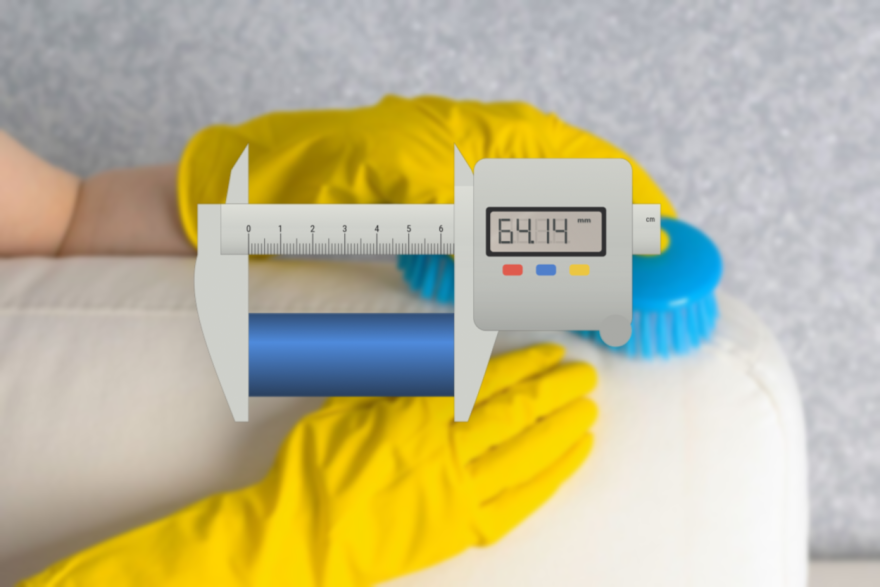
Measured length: 64.14 mm
